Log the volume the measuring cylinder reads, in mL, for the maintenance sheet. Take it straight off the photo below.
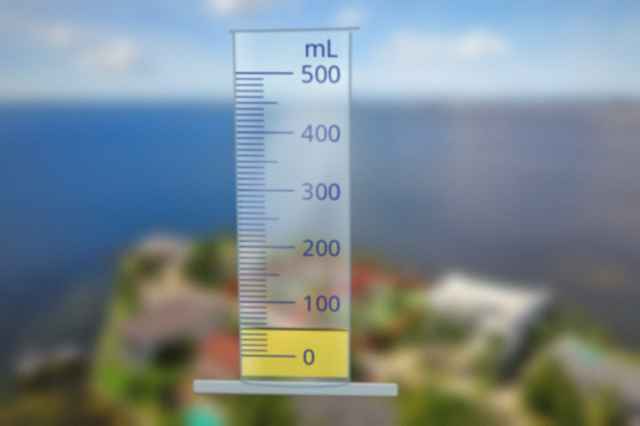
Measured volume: 50 mL
